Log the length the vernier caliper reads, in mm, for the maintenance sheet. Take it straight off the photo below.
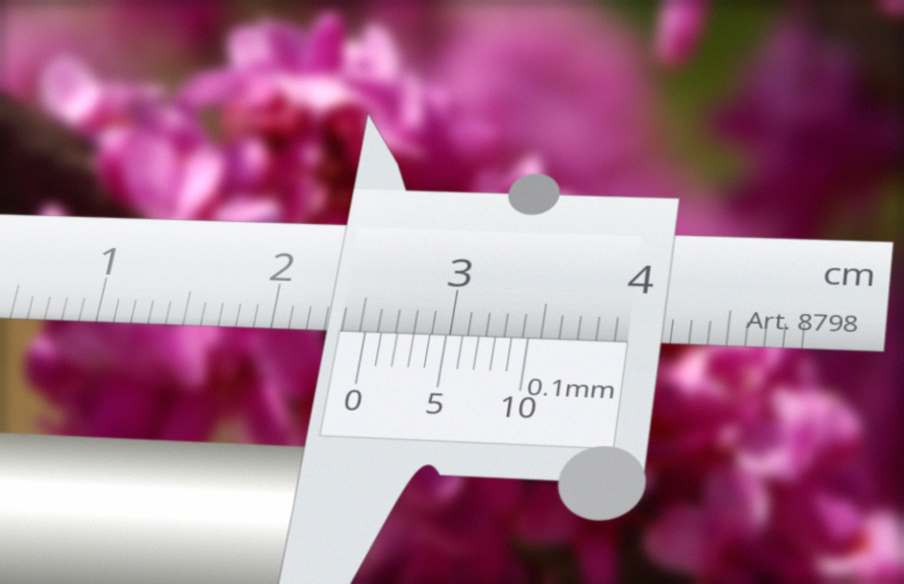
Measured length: 25.3 mm
